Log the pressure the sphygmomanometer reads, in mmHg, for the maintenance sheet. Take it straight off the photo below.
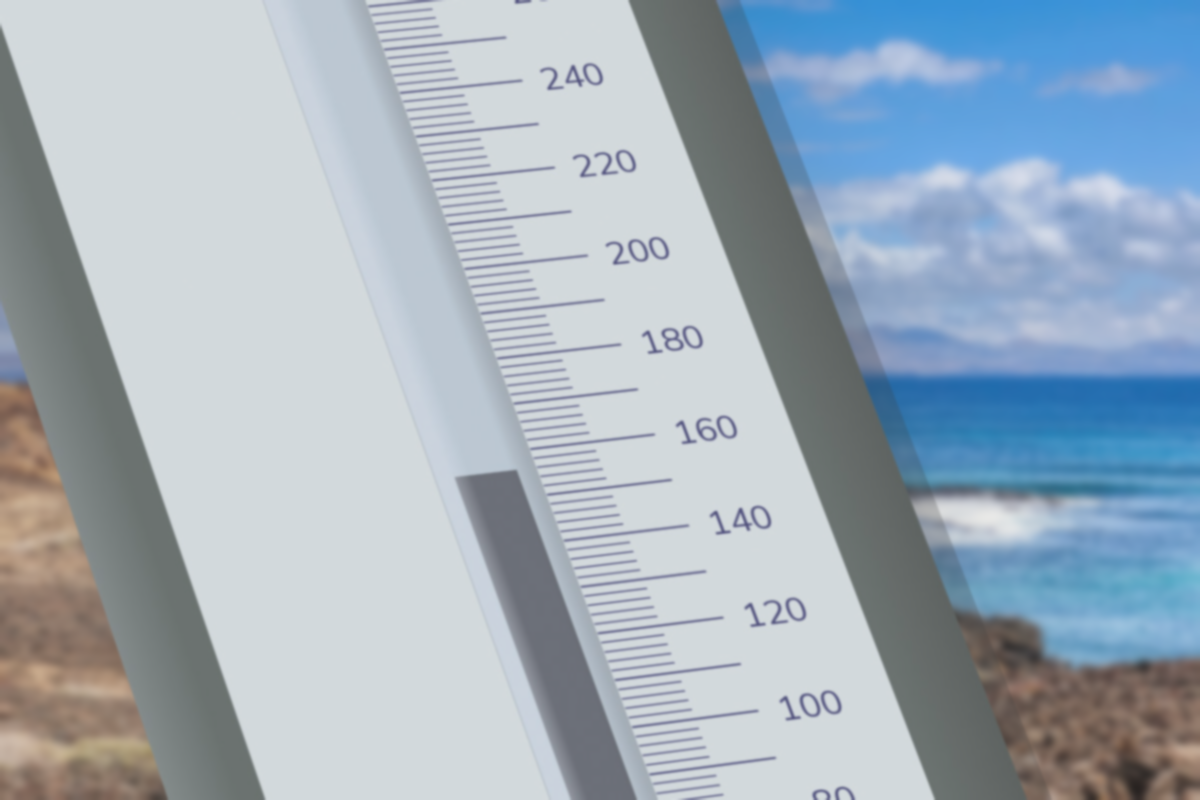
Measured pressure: 156 mmHg
